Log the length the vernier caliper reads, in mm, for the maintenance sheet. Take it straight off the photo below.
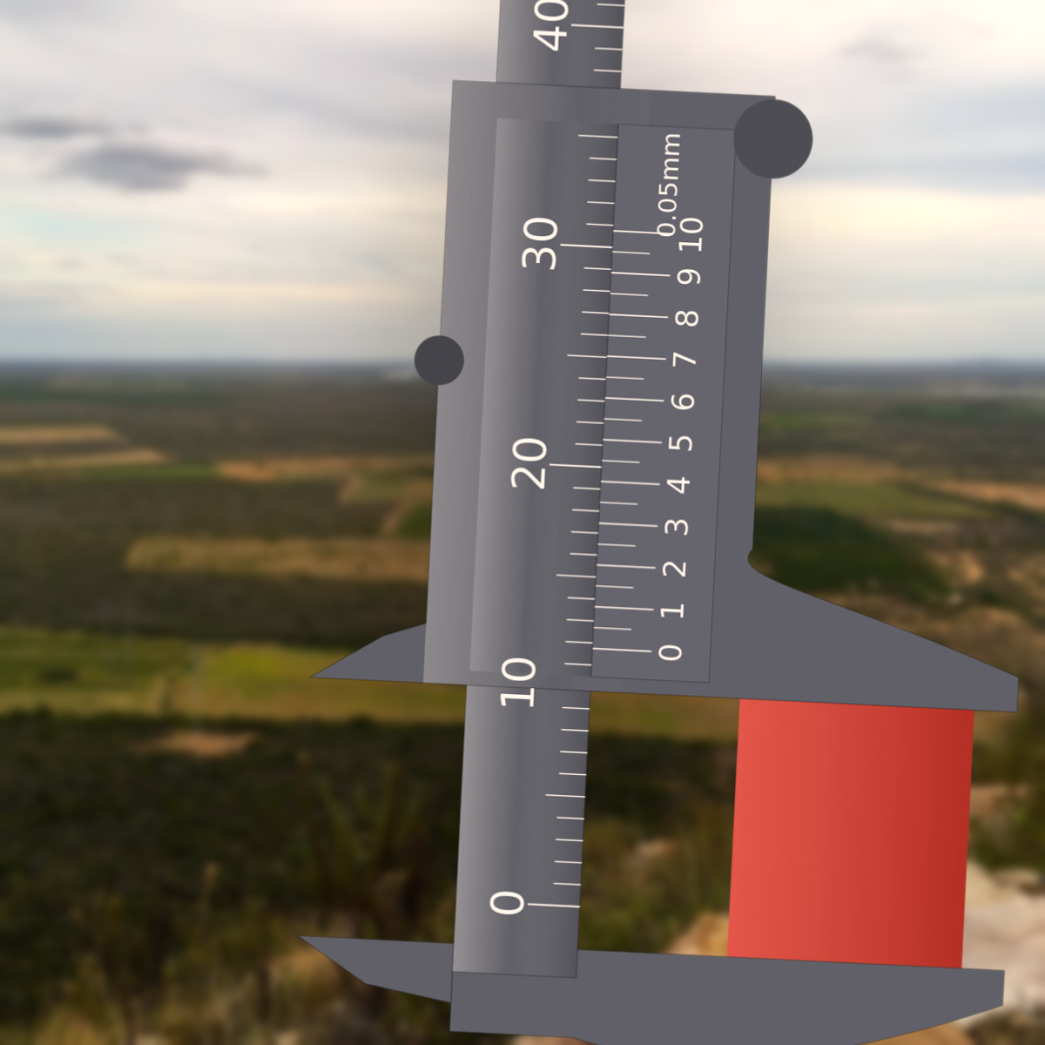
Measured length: 11.75 mm
